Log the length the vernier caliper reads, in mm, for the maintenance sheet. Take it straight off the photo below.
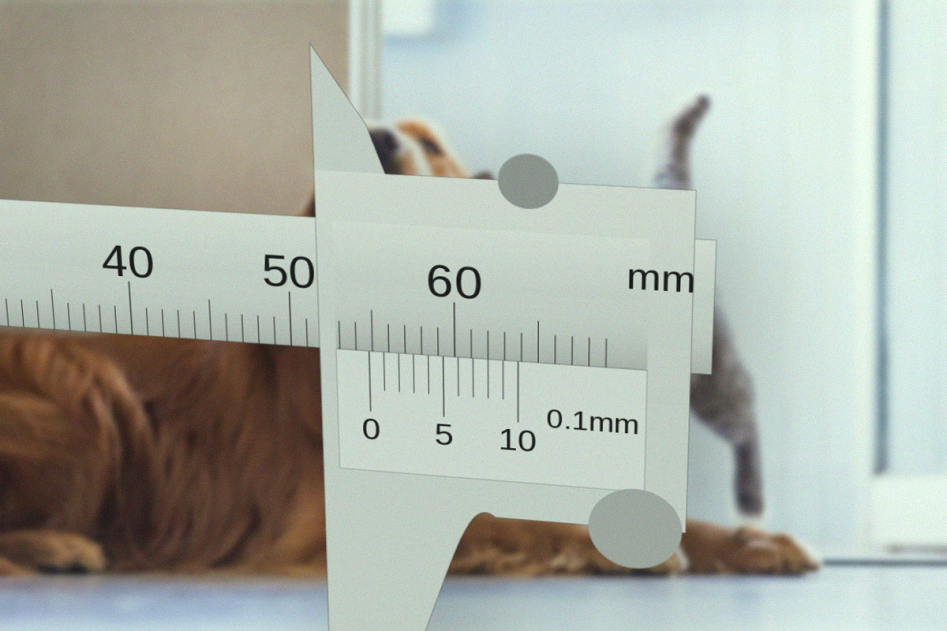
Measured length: 54.8 mm
